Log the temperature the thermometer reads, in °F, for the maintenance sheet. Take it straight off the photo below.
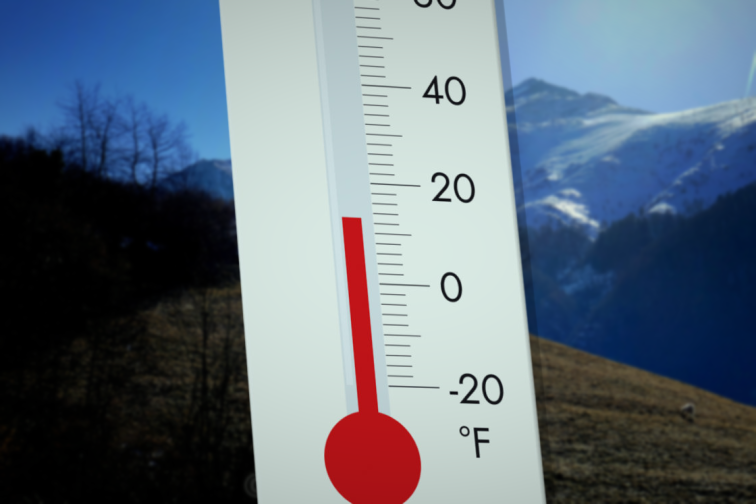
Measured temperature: 13 °F
